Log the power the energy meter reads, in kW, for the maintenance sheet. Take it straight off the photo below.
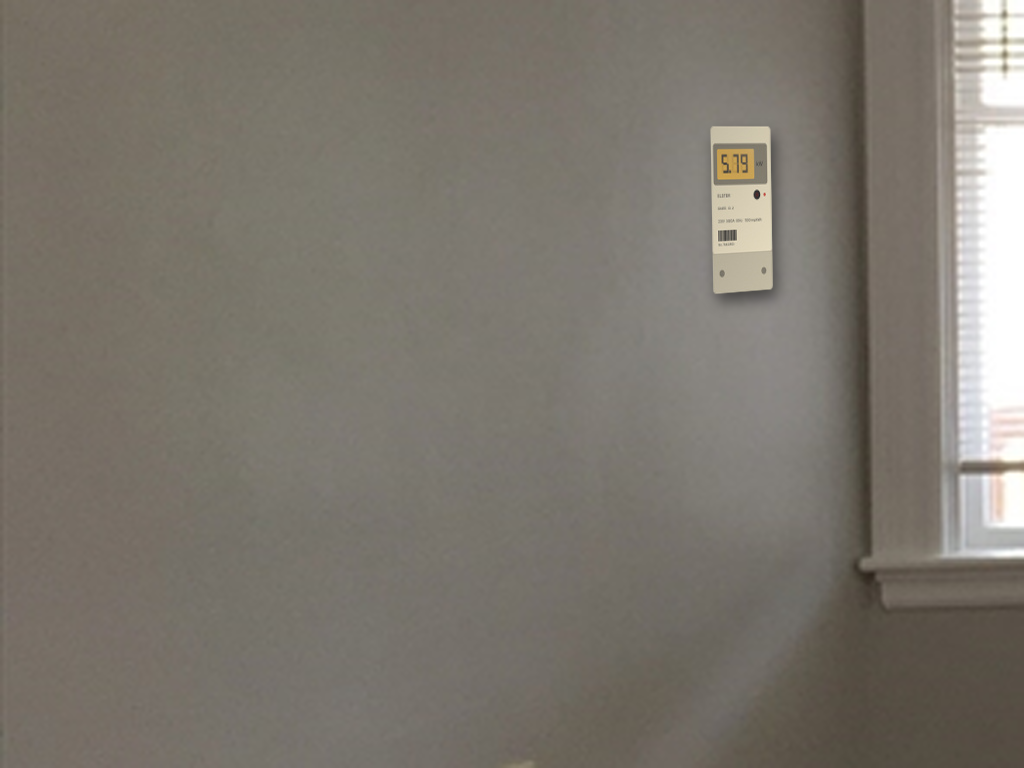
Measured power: 5.79 kW
